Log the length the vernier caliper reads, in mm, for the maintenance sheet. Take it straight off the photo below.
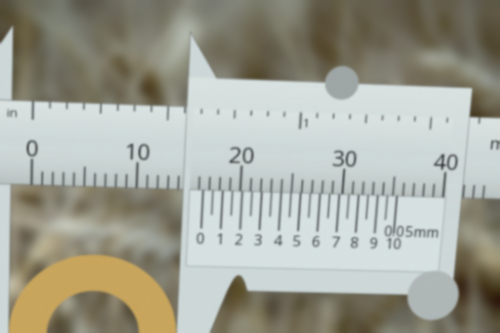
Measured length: 16.4 mm
